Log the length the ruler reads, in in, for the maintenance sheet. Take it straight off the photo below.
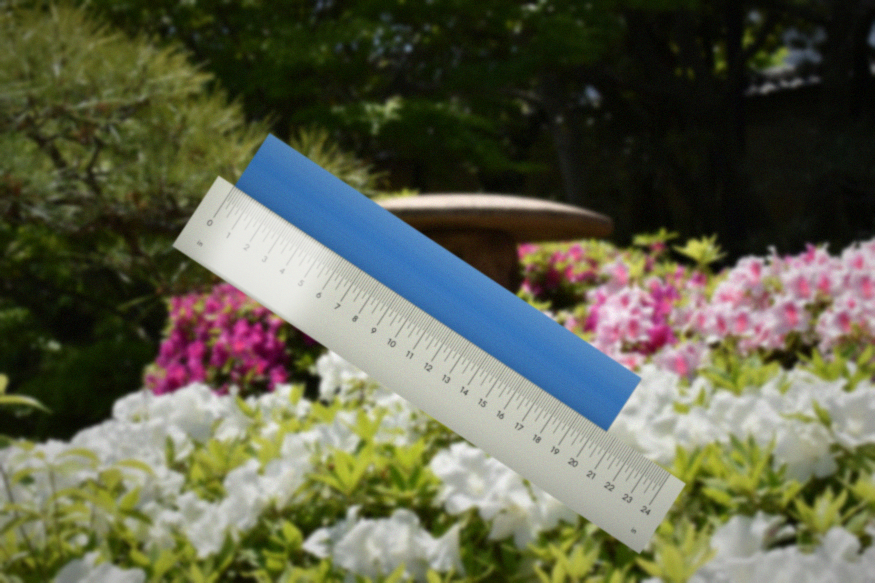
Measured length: 20.5 in
